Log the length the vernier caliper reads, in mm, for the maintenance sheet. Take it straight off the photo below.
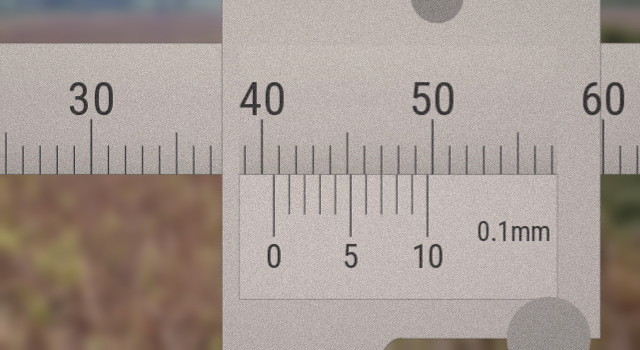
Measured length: 40.7 mm
